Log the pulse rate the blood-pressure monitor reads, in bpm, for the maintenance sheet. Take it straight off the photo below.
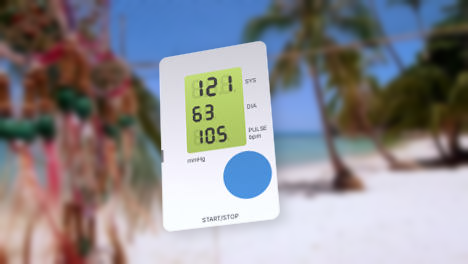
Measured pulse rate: 105 bpm
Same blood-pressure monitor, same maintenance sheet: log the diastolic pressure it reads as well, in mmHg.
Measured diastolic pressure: 63 mmHg
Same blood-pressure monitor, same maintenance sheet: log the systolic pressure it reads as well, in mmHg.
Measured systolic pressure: 121 mmHg
